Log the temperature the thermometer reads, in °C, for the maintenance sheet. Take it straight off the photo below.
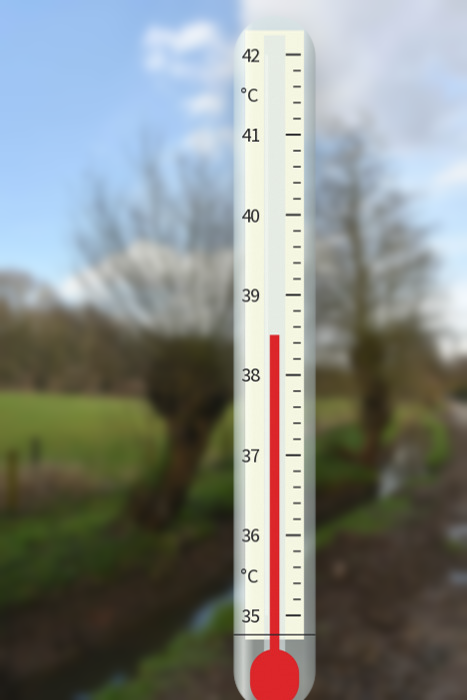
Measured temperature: 38.5 °C
